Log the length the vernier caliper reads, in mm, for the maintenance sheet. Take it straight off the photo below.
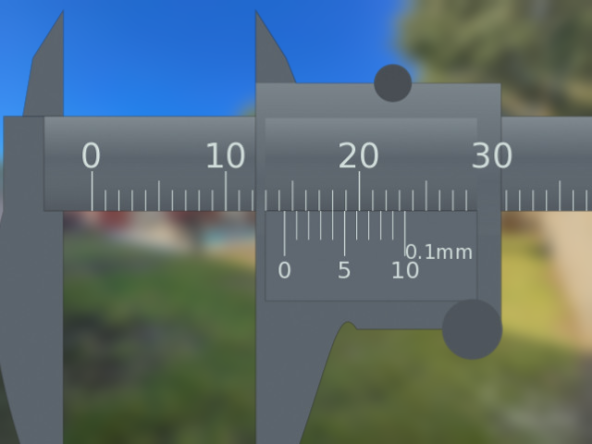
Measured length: 14.4 mm
